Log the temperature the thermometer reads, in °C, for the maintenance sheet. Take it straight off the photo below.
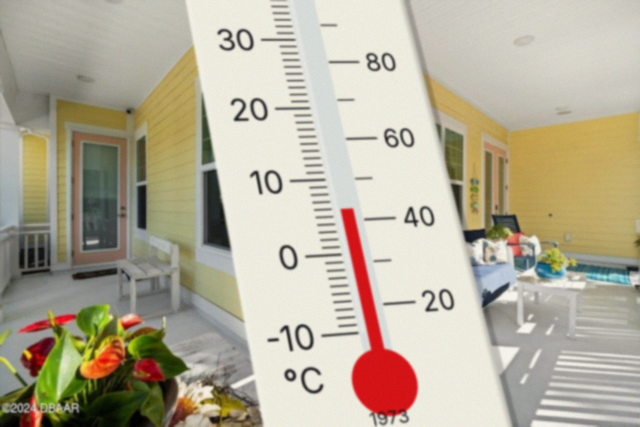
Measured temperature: 6 °C
